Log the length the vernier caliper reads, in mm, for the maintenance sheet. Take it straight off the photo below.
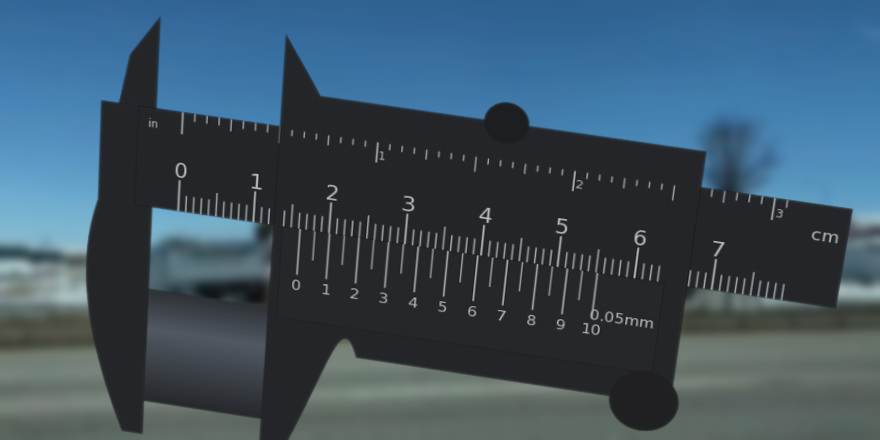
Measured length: 16.2 mm
